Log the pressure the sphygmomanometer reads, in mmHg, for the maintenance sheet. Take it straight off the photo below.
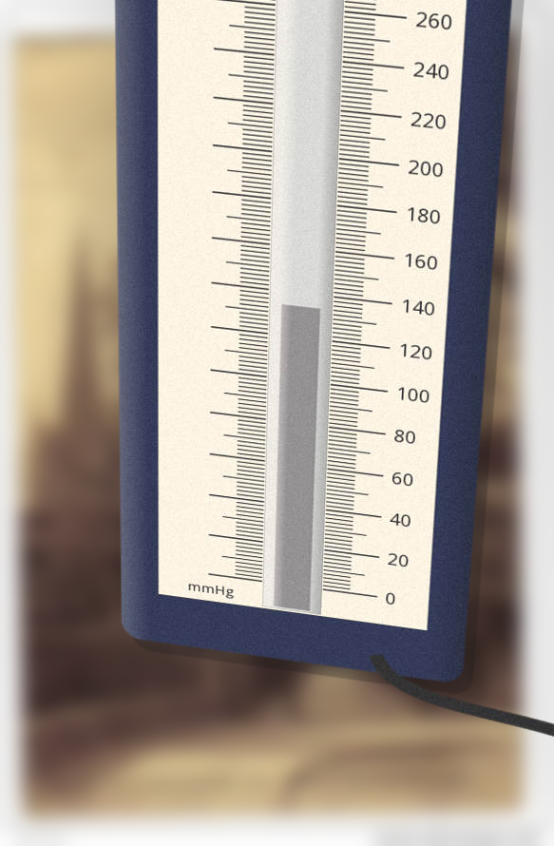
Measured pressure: 134 mmHg
